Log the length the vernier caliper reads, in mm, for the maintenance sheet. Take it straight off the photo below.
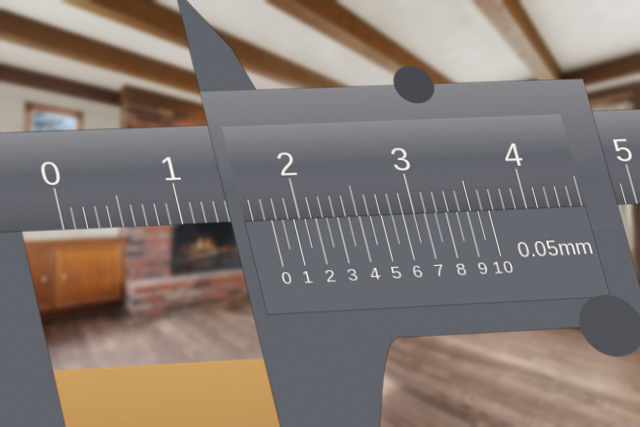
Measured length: 17.6 mm
